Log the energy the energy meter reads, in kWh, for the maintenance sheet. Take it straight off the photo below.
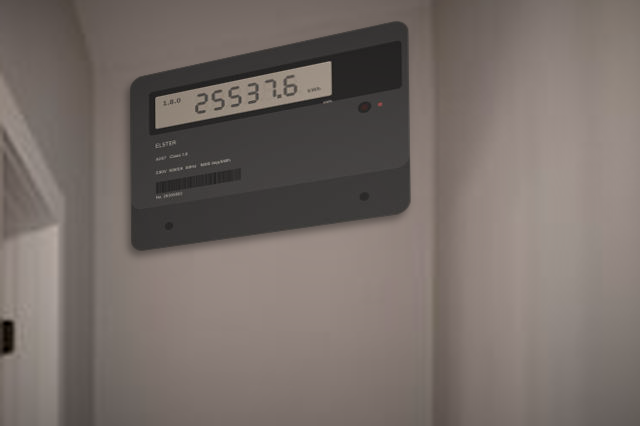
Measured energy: 25537.6 kWh
